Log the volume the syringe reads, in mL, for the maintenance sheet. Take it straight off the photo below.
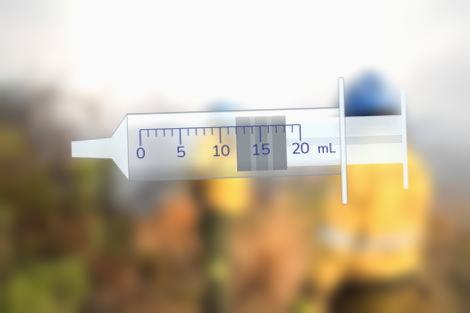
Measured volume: 12 mL
